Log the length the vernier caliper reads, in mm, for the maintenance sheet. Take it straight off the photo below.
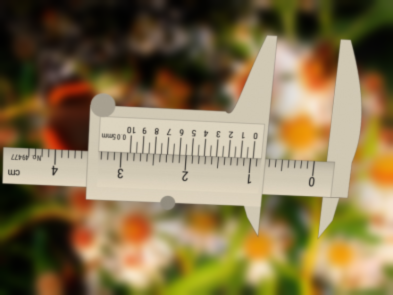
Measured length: 9.6 mm
